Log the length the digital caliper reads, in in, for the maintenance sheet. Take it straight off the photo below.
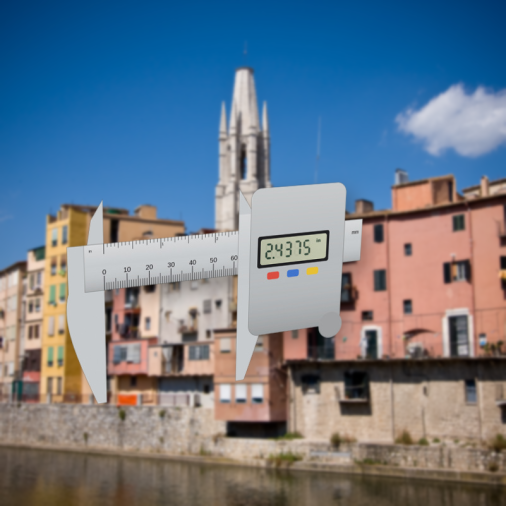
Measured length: 2.4375 in
